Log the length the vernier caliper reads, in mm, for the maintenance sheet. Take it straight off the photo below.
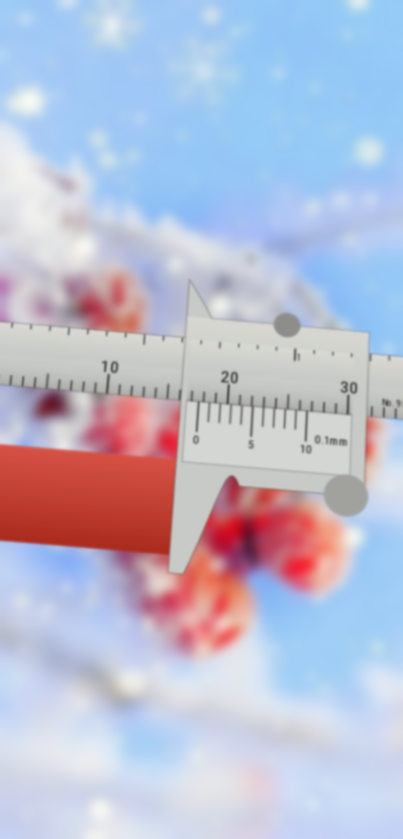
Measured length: 17.6 mm
